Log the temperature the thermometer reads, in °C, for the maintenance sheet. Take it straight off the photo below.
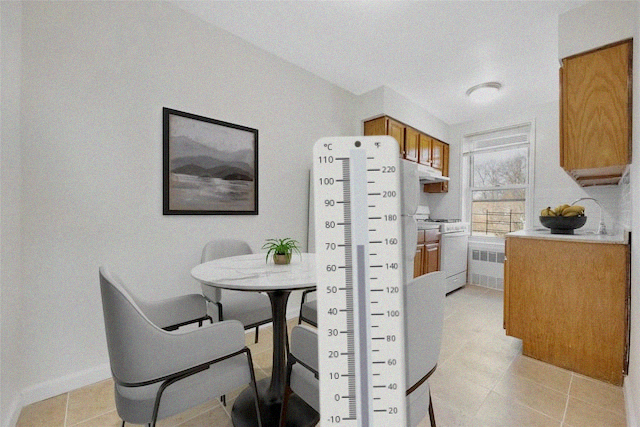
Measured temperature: 70 °C
